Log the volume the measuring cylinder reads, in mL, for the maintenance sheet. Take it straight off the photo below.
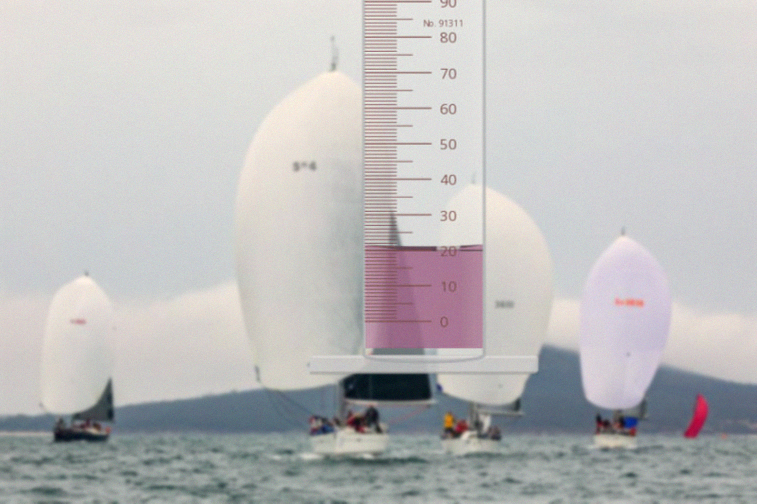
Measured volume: 20 mL
